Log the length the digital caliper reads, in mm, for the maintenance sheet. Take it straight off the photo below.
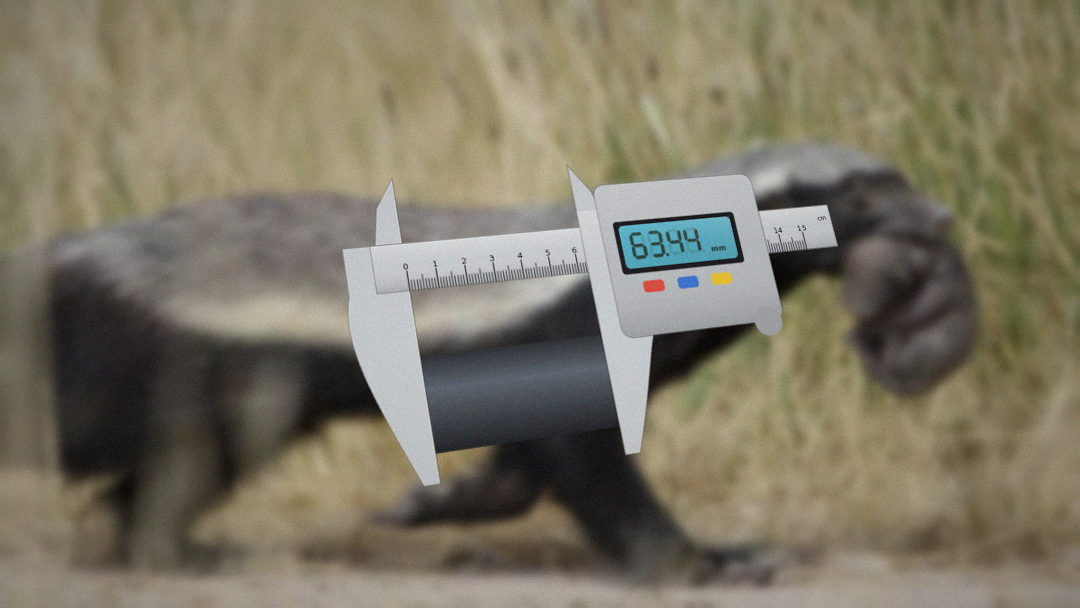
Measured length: 63.44 mm
